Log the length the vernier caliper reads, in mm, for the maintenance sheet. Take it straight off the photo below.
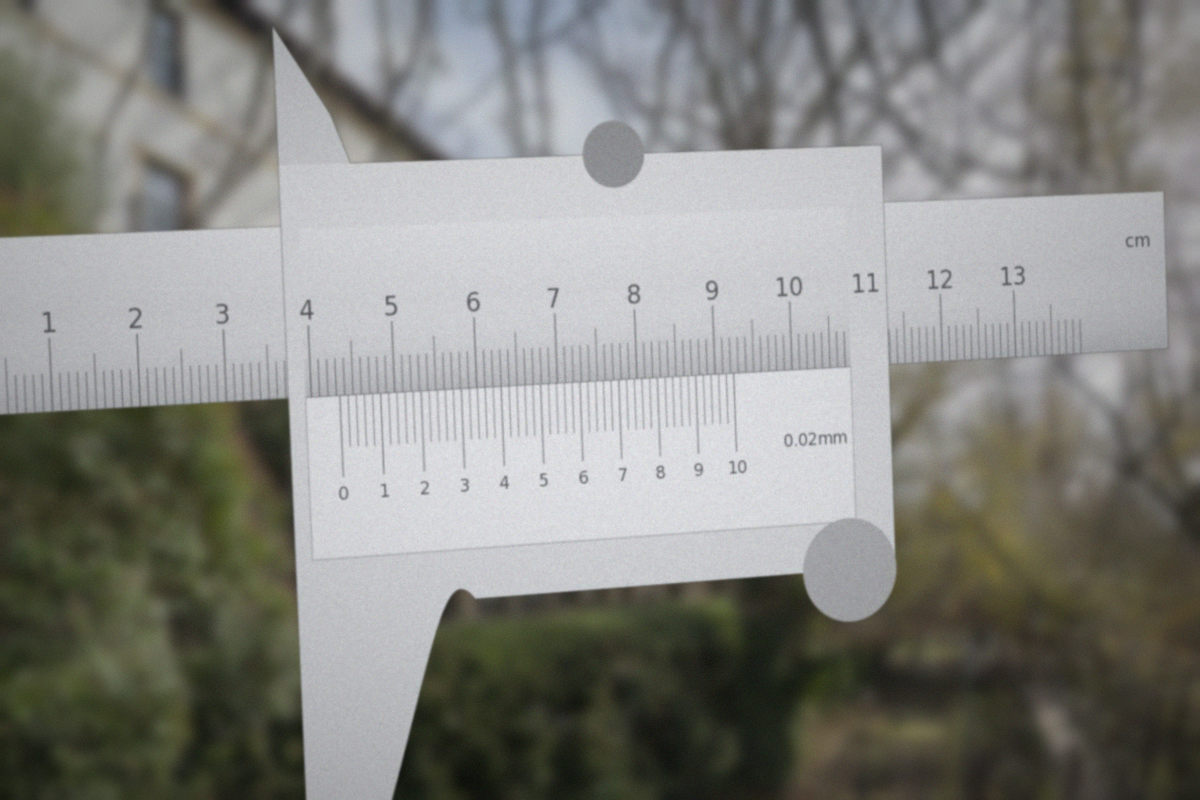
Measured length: 43.4 mm
